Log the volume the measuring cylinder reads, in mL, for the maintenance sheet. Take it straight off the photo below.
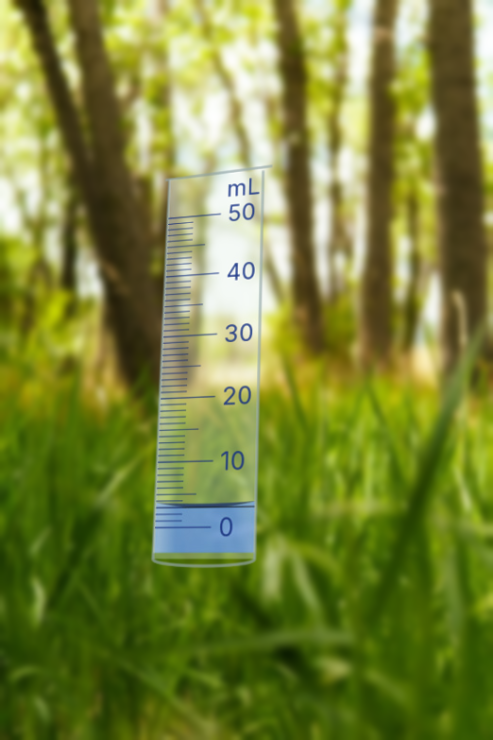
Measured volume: 3 mL
